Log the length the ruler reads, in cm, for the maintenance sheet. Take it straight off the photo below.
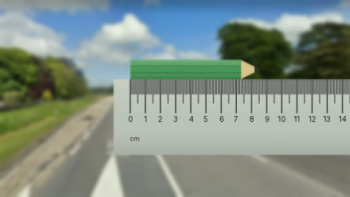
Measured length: 8.5 cm
